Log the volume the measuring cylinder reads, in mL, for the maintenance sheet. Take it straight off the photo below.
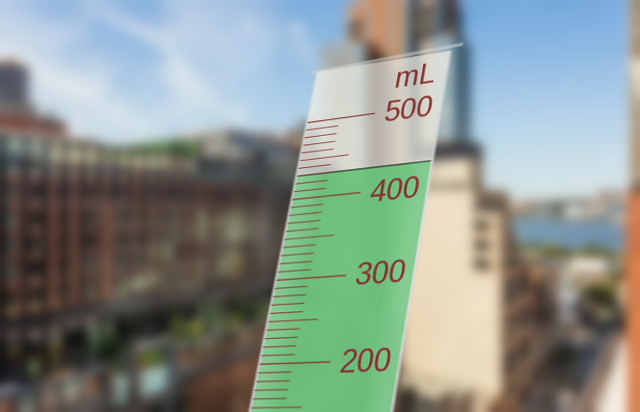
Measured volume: 430 mL
